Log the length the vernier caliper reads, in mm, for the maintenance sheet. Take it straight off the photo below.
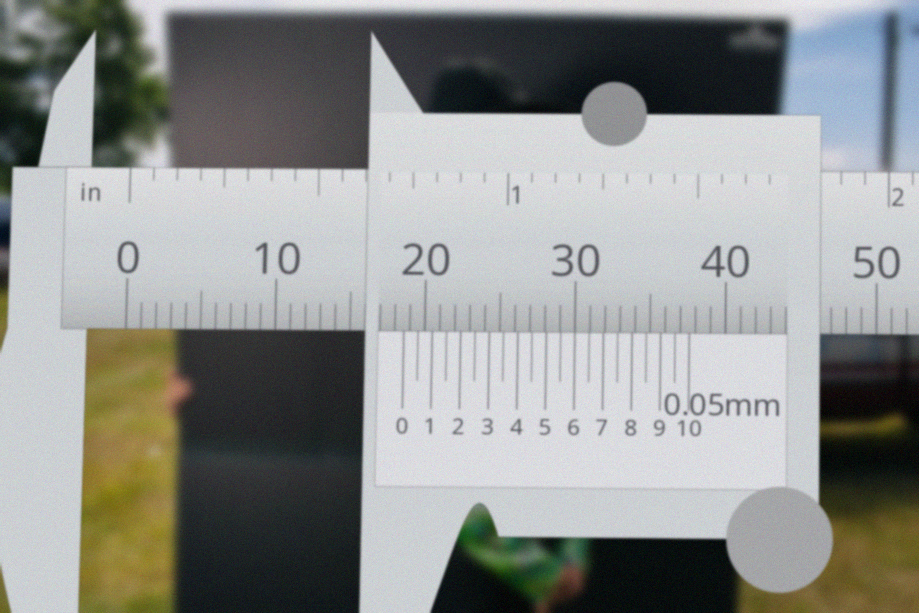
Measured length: 18.6 mm
